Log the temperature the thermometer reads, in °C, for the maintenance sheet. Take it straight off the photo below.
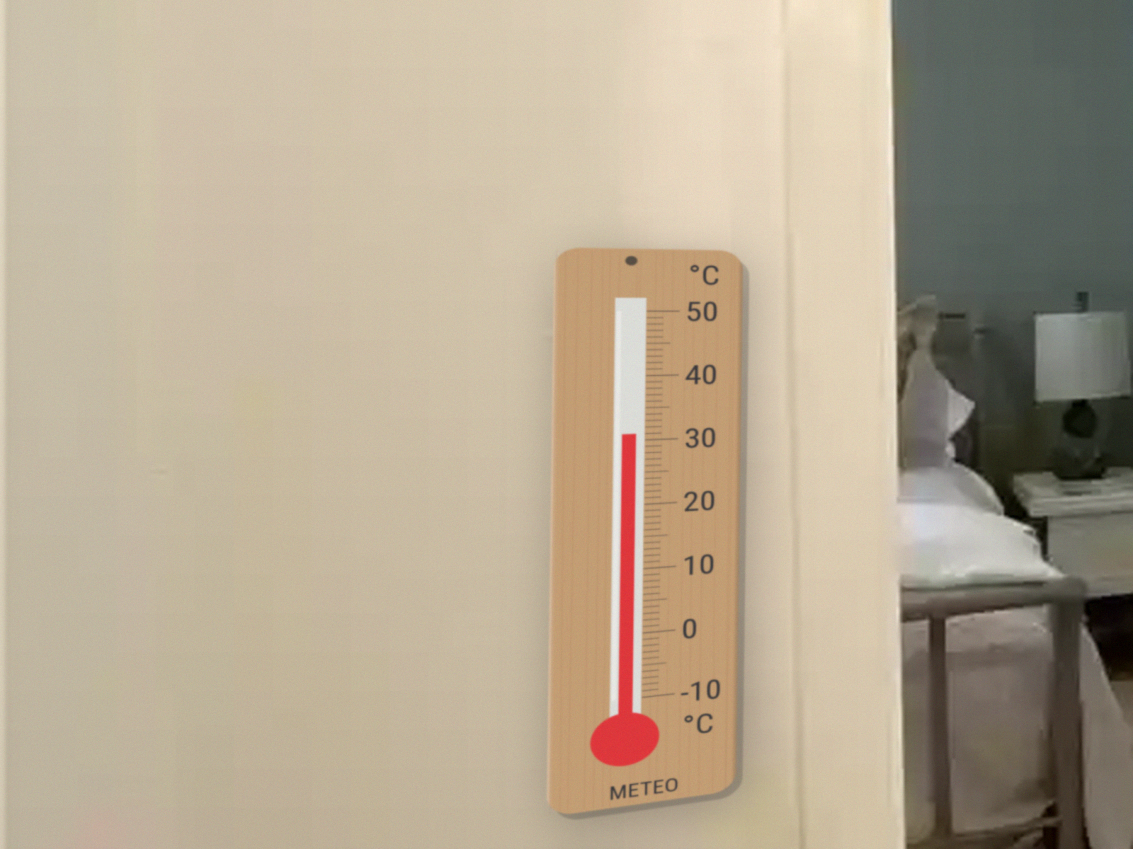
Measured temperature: 31 °C
